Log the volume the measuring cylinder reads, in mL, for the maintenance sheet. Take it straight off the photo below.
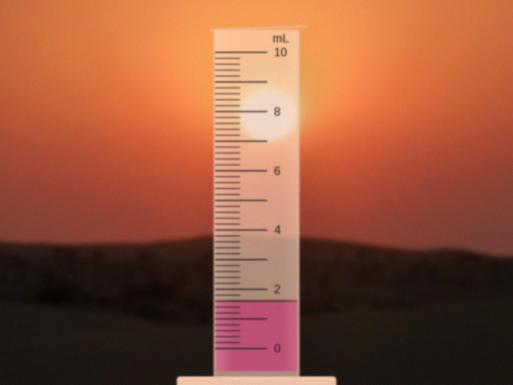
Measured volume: 1.6 mL
